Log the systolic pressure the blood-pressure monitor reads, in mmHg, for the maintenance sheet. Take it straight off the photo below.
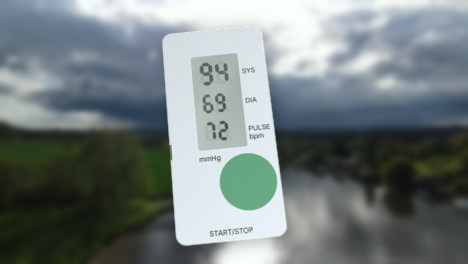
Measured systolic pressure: 94 mmHg
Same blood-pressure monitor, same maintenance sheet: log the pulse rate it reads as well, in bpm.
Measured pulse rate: 72 bpm
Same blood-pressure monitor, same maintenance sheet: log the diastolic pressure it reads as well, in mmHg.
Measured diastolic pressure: 69 mmHg
